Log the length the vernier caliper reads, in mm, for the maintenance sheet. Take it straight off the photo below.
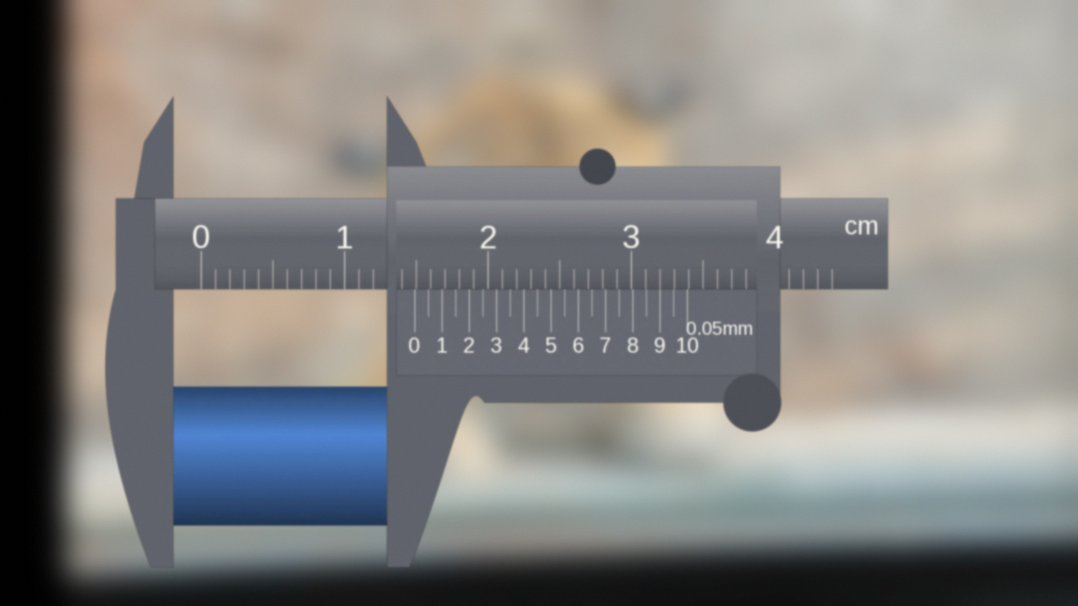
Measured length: 14.9 mm
